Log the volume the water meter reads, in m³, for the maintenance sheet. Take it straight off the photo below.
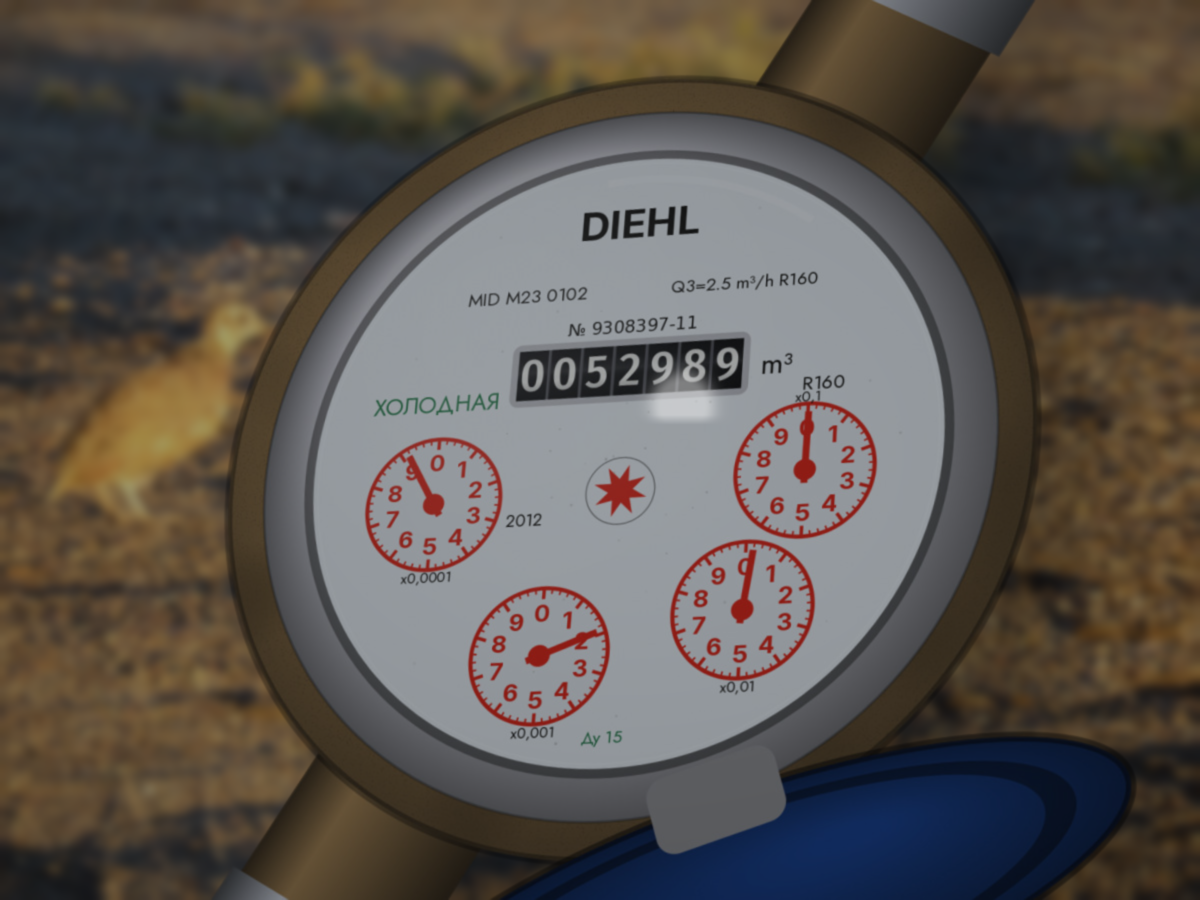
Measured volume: 52989.0019 m³
